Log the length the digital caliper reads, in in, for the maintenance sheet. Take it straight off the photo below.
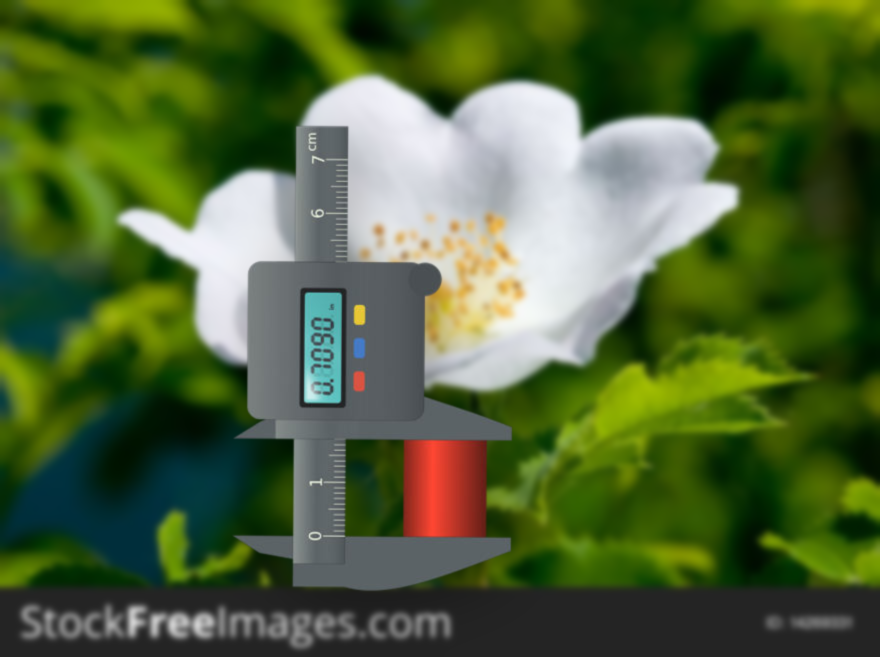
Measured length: 0.7090 in
